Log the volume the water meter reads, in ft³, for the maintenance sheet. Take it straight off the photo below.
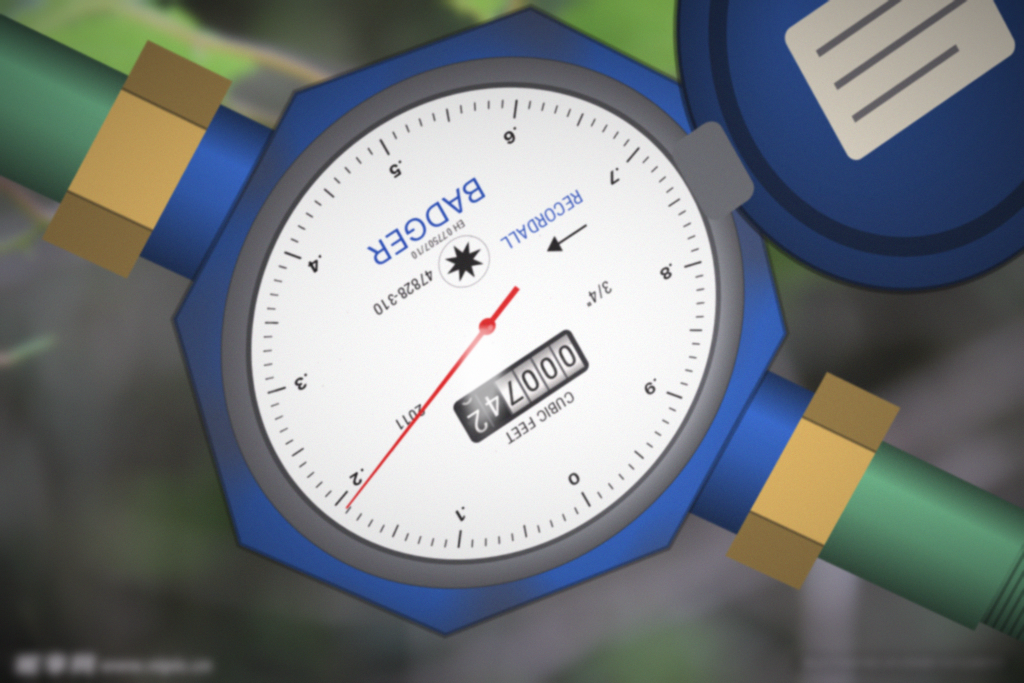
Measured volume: 742.19 ft³
